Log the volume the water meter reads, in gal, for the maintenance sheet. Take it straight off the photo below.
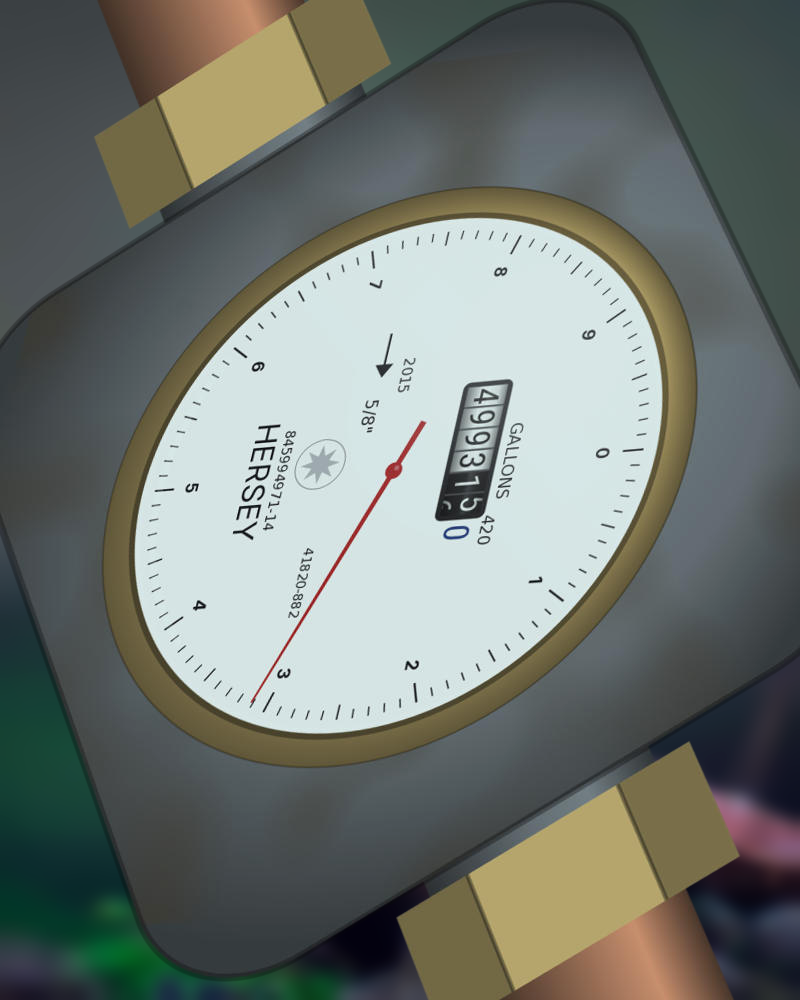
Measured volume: 4993153.1 gal
